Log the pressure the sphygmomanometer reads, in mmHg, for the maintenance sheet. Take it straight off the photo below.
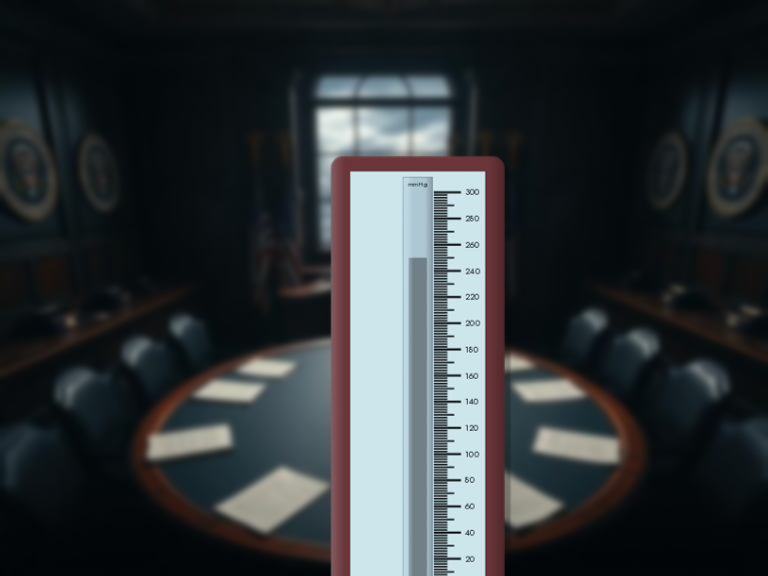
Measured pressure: 250 mmHg
